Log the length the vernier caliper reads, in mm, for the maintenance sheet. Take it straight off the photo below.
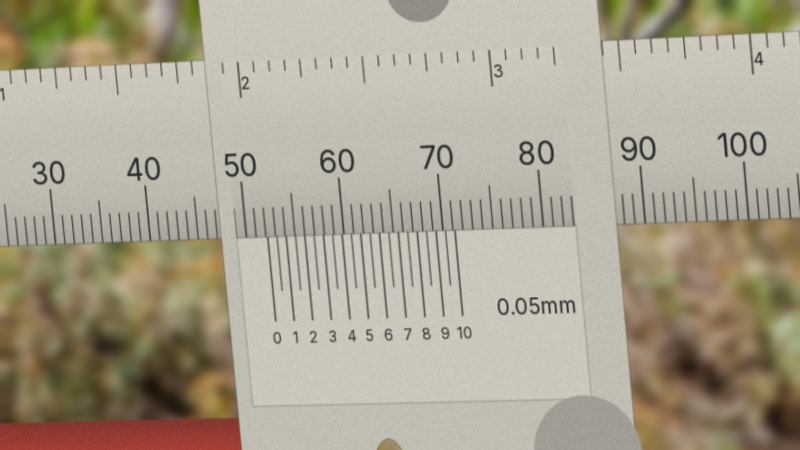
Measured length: 52.2 mm
